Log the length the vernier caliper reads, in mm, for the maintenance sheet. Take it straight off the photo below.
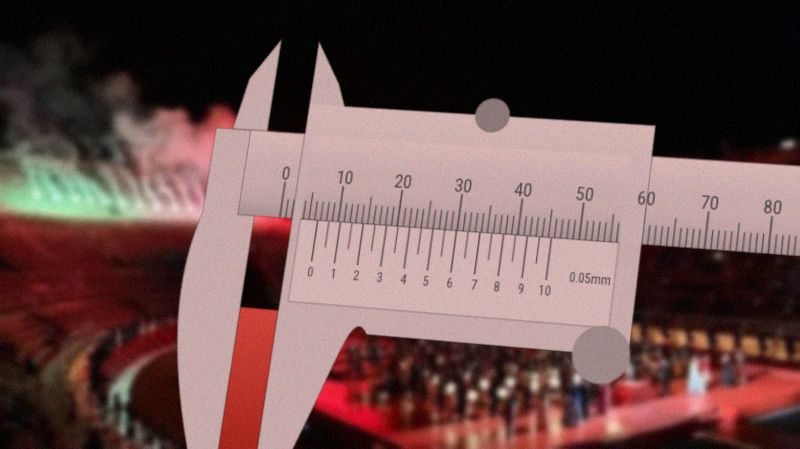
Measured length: 6.5 mm
